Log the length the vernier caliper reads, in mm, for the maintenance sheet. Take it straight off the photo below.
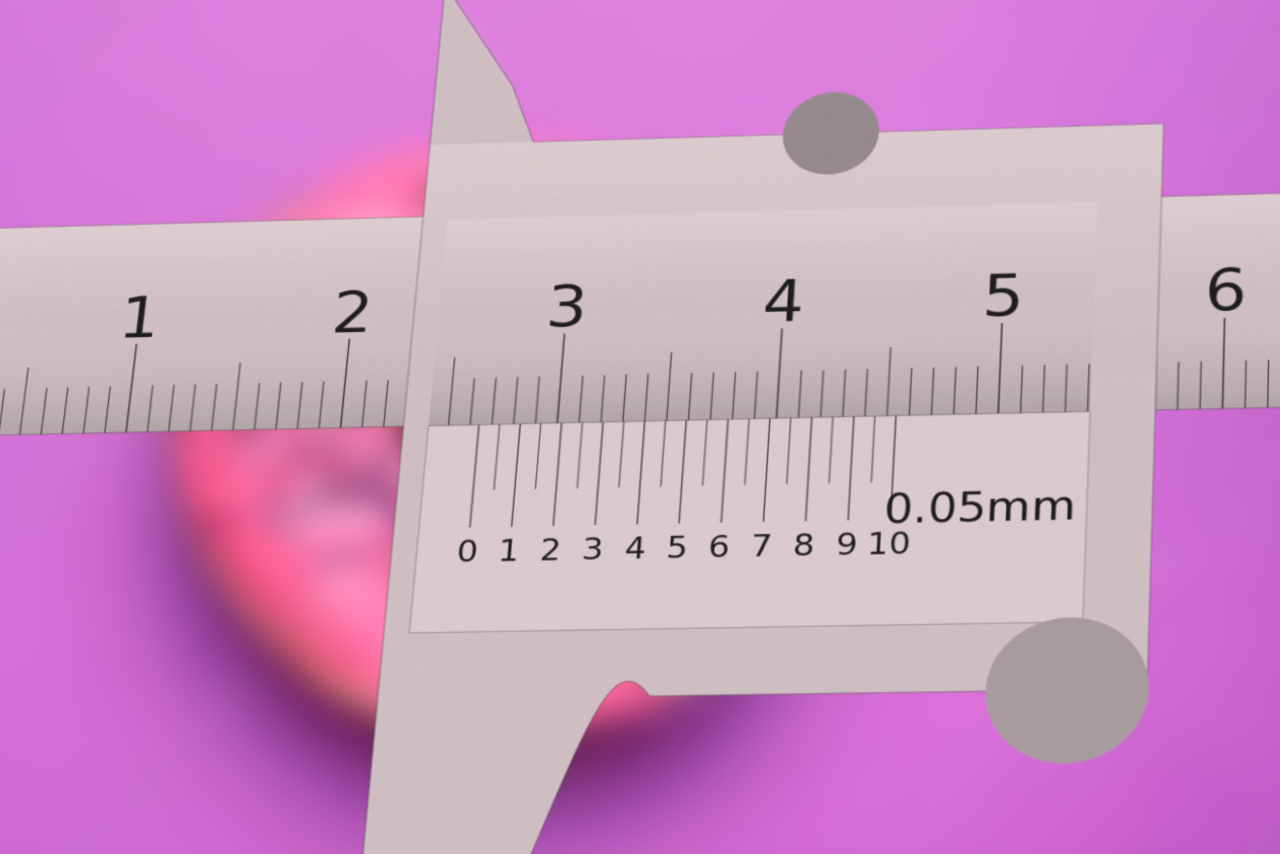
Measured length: 26.4 mm
